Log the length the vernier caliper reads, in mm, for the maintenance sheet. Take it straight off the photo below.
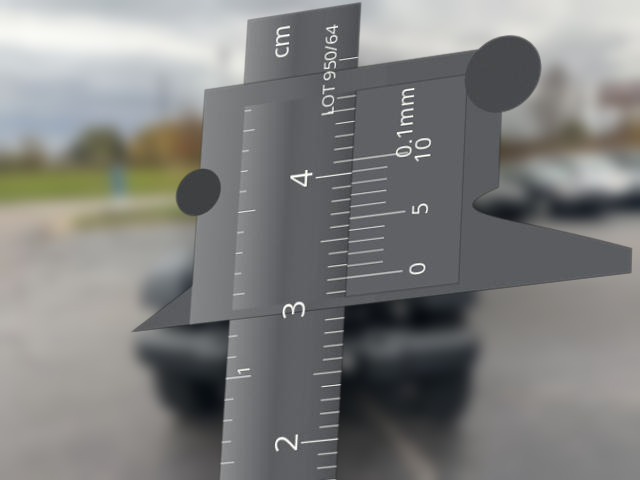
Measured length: 32.0 mm
